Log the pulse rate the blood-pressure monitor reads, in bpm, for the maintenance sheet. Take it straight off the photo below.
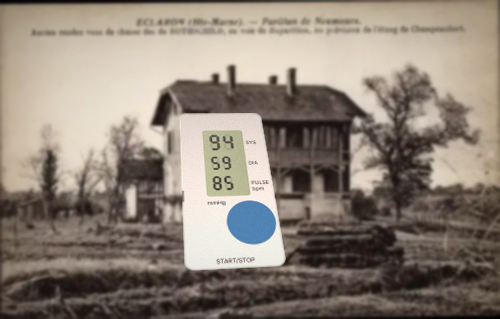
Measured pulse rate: 85 bpm
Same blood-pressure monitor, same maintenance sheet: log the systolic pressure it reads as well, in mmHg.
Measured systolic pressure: 94 mmHg
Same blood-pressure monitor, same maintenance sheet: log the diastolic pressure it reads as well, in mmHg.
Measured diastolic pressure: 59 mmHg
